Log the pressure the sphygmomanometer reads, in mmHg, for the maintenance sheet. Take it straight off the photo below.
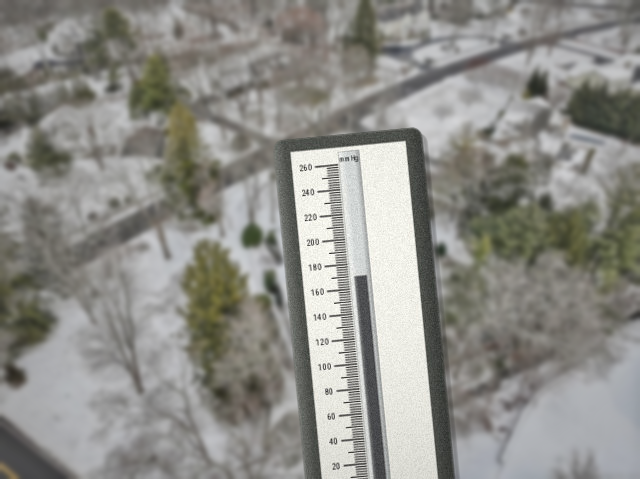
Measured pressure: 170 mmHg
